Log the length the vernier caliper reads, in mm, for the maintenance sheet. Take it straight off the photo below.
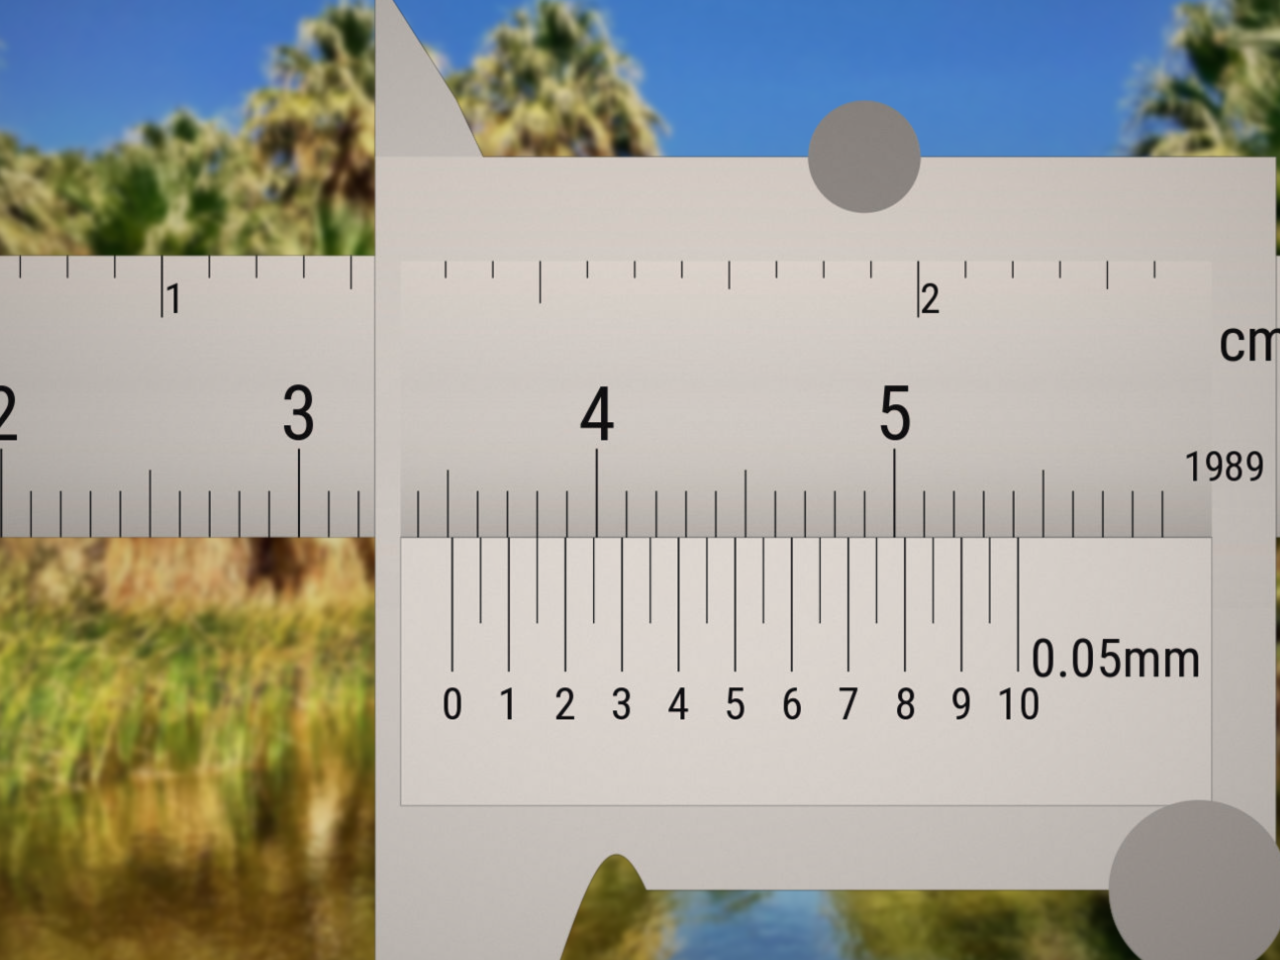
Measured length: 35.15 mm
